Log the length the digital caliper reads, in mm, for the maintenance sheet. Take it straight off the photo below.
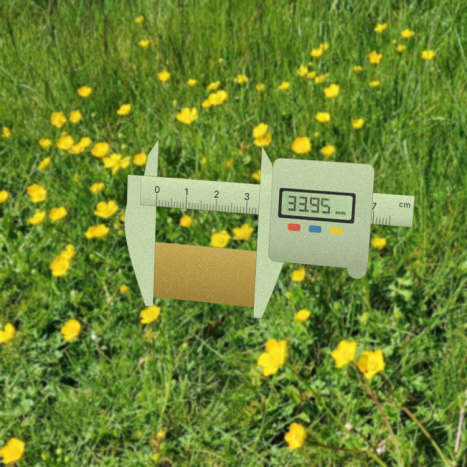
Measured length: 33.95 mm
